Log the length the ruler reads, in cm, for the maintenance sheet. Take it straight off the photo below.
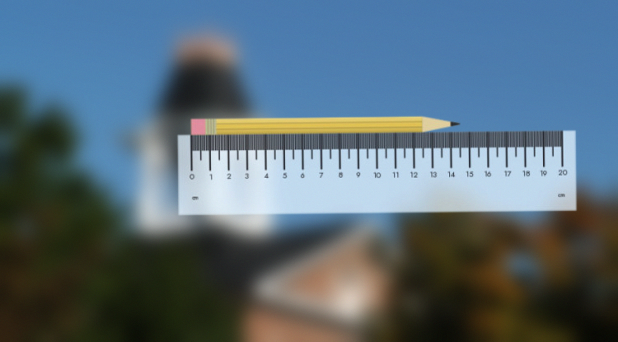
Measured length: 14.5 cm
